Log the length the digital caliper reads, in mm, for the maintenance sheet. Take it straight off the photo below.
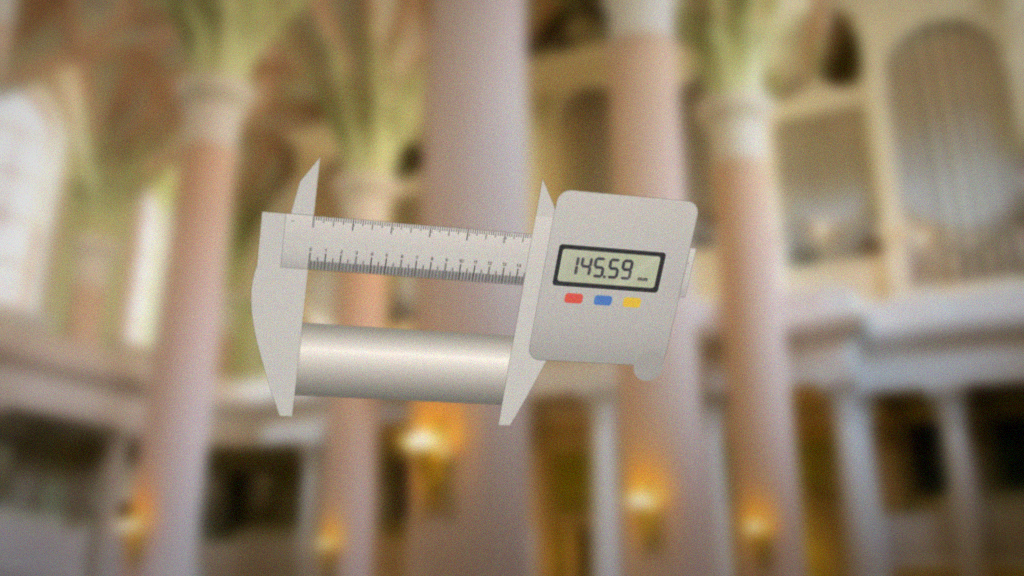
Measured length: 145.59 mm
